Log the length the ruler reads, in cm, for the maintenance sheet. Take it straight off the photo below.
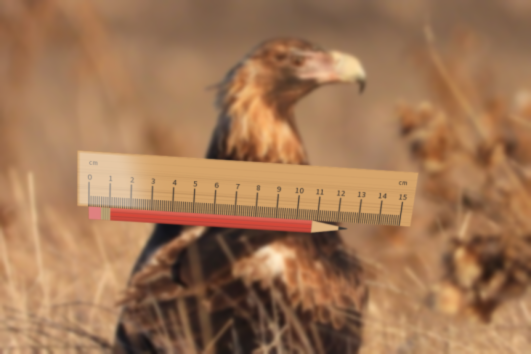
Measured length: 12.5 cm
